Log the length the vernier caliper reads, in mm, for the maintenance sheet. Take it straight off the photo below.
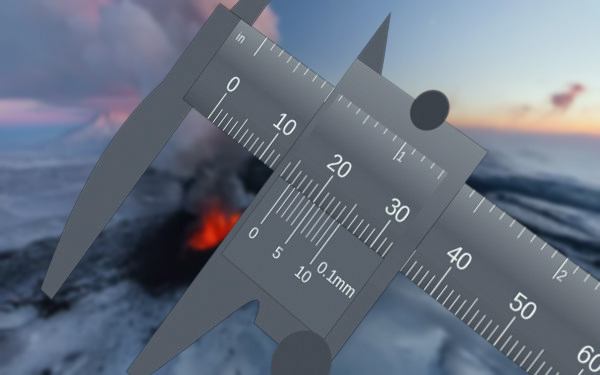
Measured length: 15.8 mm
